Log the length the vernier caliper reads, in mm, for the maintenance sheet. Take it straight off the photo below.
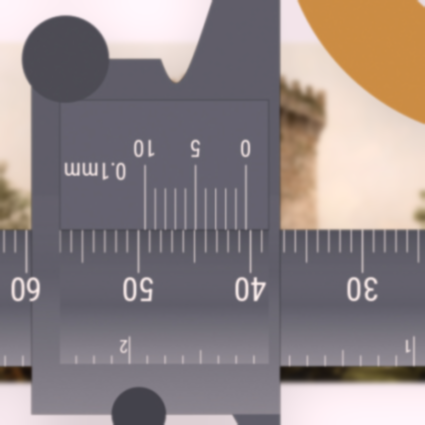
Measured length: 40.4 mm
